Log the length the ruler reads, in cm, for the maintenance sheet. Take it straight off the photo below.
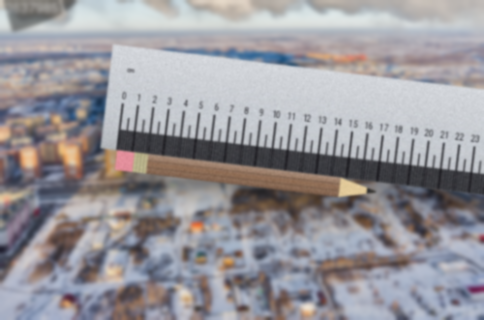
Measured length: 17 cm
